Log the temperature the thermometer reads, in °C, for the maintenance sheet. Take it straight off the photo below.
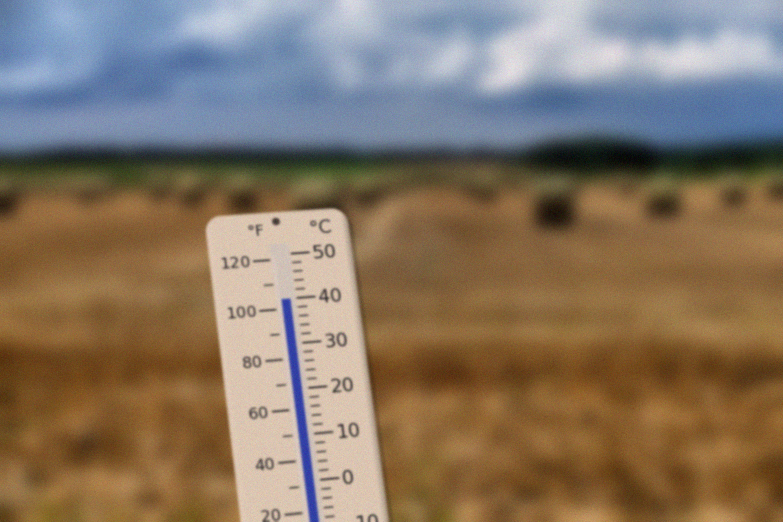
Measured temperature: 40 °C
